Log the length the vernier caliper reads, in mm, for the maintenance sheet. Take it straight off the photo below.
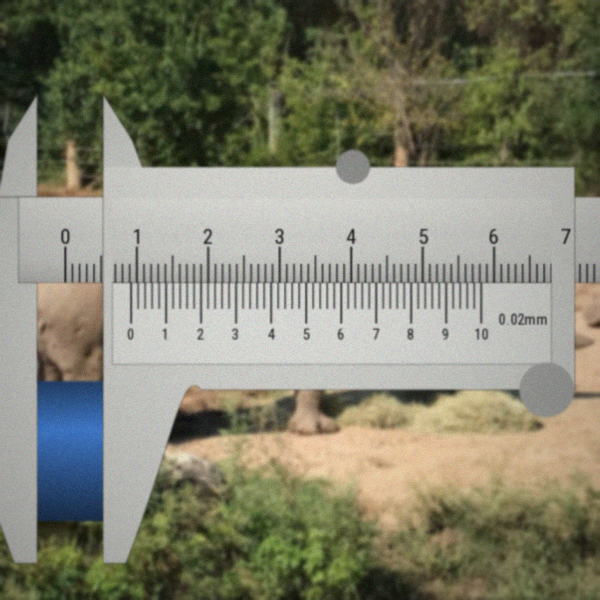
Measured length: 9.2 mm
